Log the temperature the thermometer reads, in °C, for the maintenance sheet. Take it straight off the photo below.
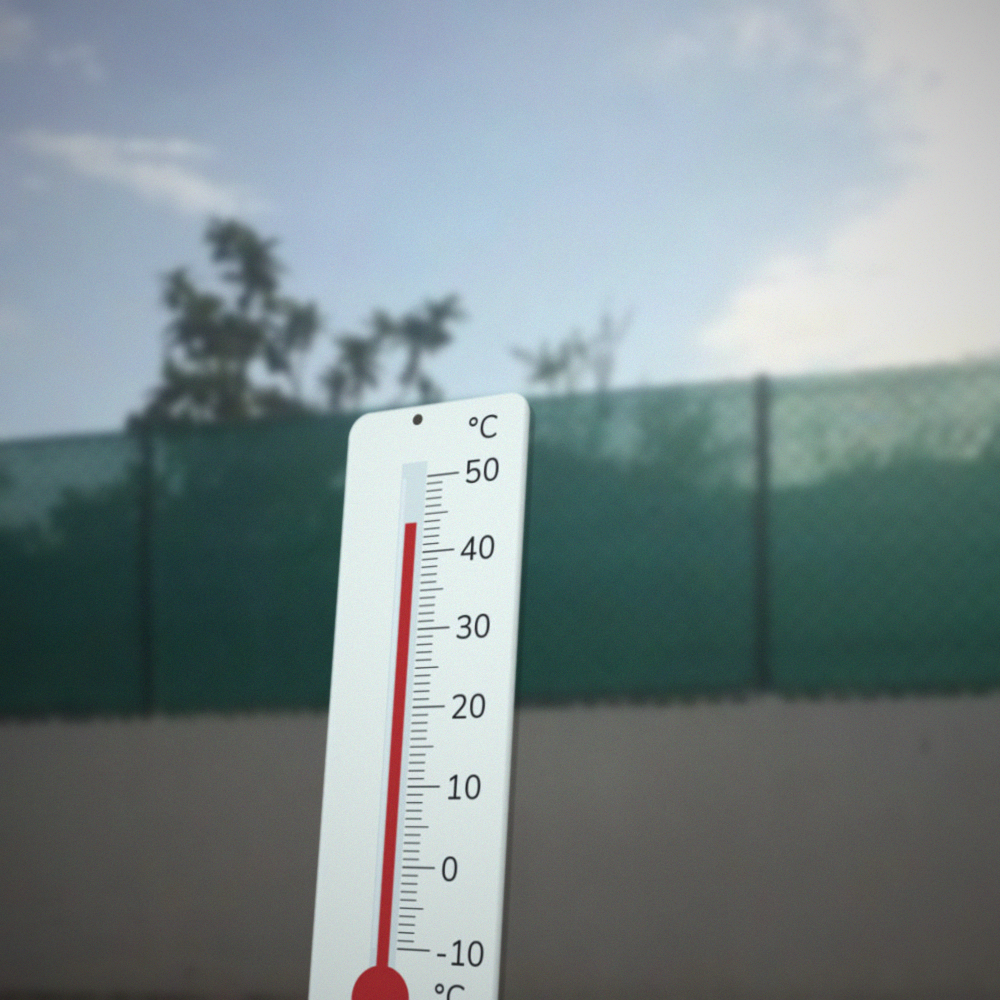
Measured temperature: 44 °C
